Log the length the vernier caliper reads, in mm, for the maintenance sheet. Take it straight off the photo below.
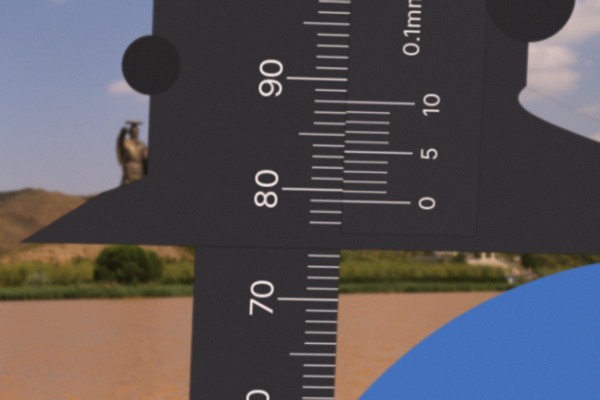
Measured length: 79.0 mm
